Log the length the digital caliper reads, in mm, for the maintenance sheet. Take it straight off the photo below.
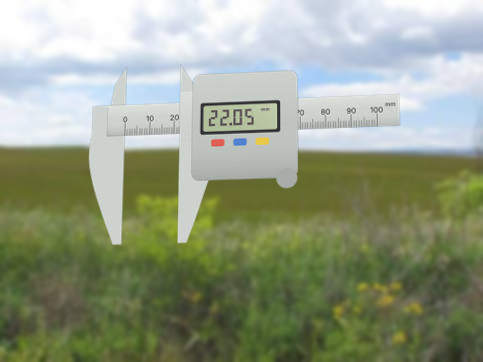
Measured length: 22.05 mm
